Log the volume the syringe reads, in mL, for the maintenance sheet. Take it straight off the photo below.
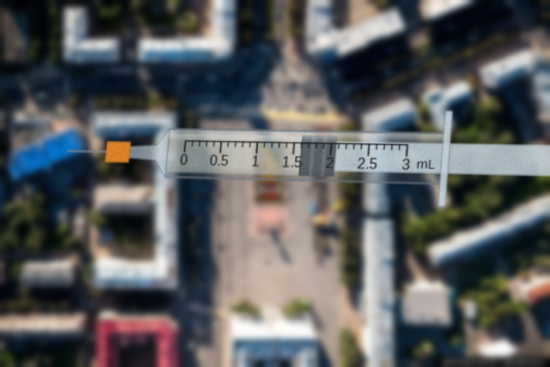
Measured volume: 1.6 mL
